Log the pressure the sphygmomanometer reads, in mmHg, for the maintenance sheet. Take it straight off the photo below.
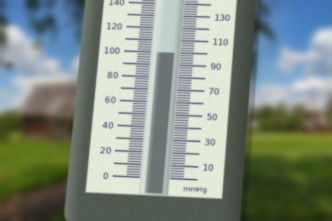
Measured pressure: 100 mmHg
